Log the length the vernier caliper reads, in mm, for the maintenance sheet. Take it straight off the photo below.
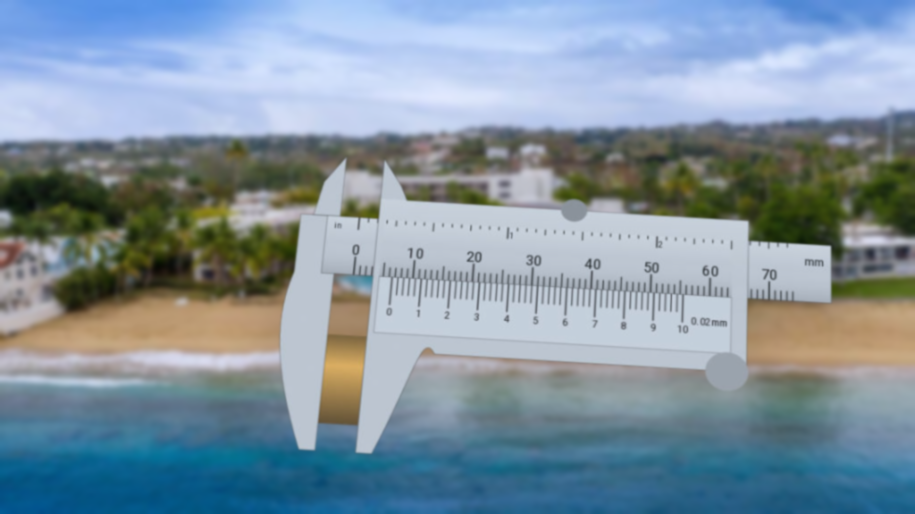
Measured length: 6.5 mm
